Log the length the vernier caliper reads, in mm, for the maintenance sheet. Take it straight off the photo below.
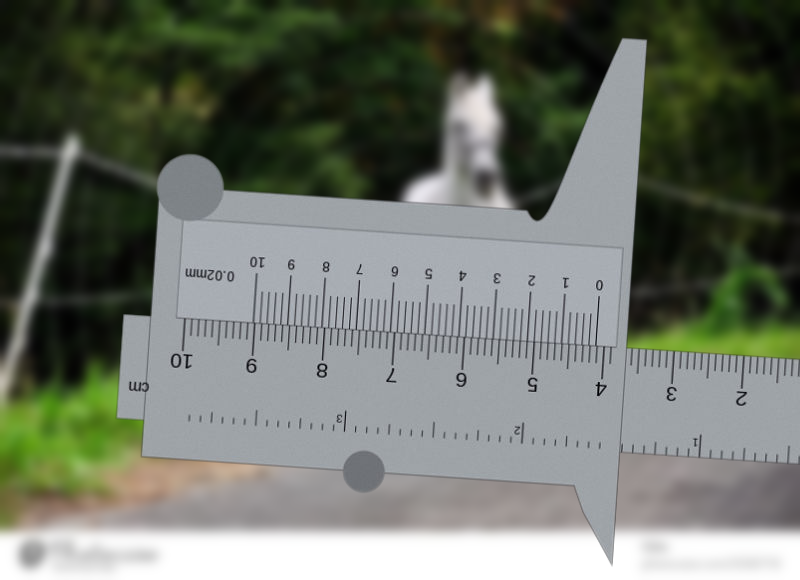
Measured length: 41.2 mm
